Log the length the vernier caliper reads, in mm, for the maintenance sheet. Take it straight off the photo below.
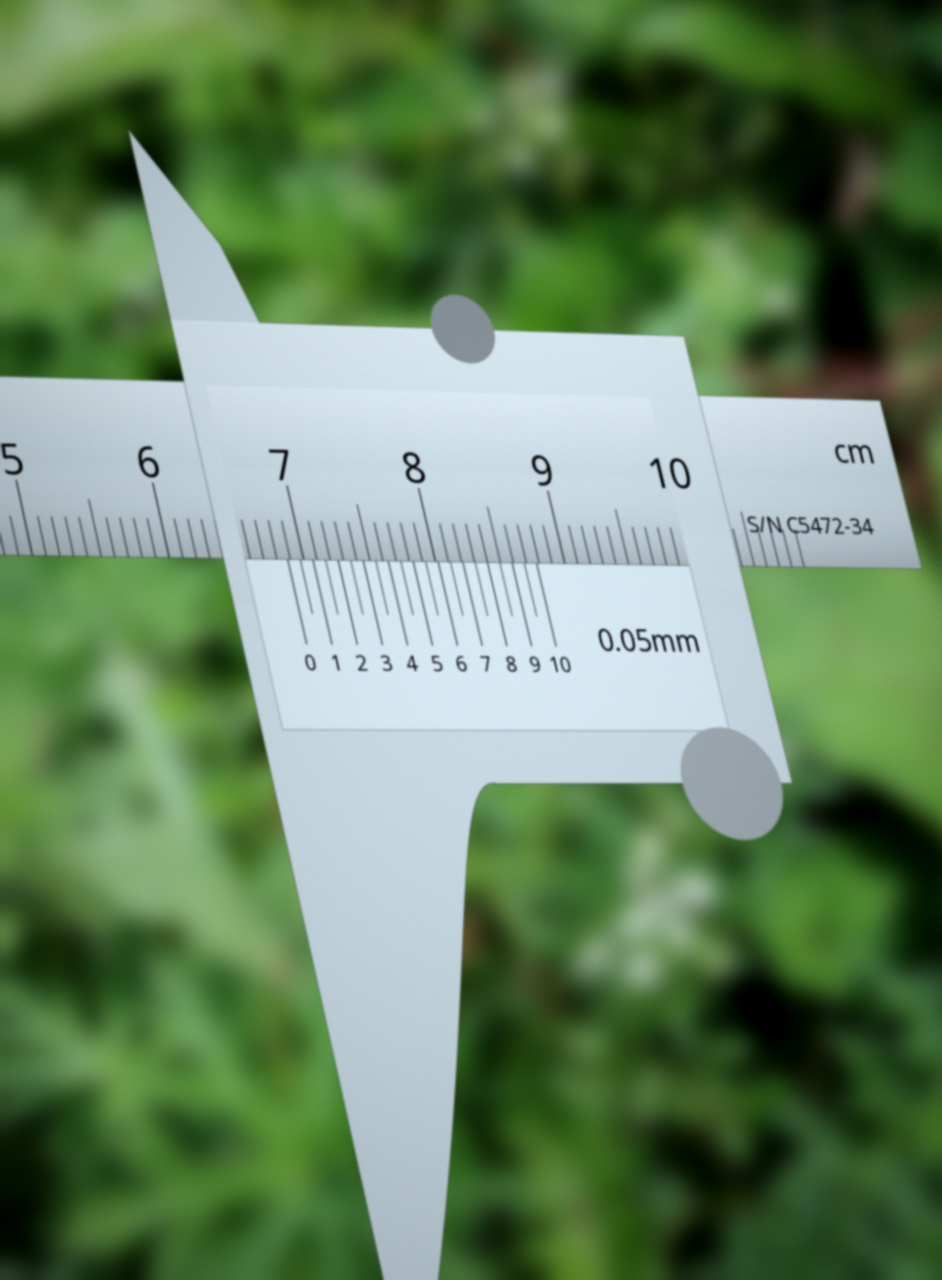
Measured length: 68.8 mm
